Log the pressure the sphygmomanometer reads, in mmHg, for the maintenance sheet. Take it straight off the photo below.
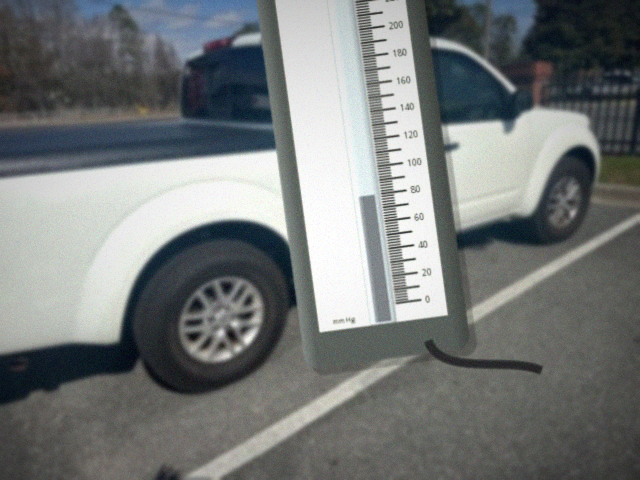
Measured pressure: 80 mmHg
